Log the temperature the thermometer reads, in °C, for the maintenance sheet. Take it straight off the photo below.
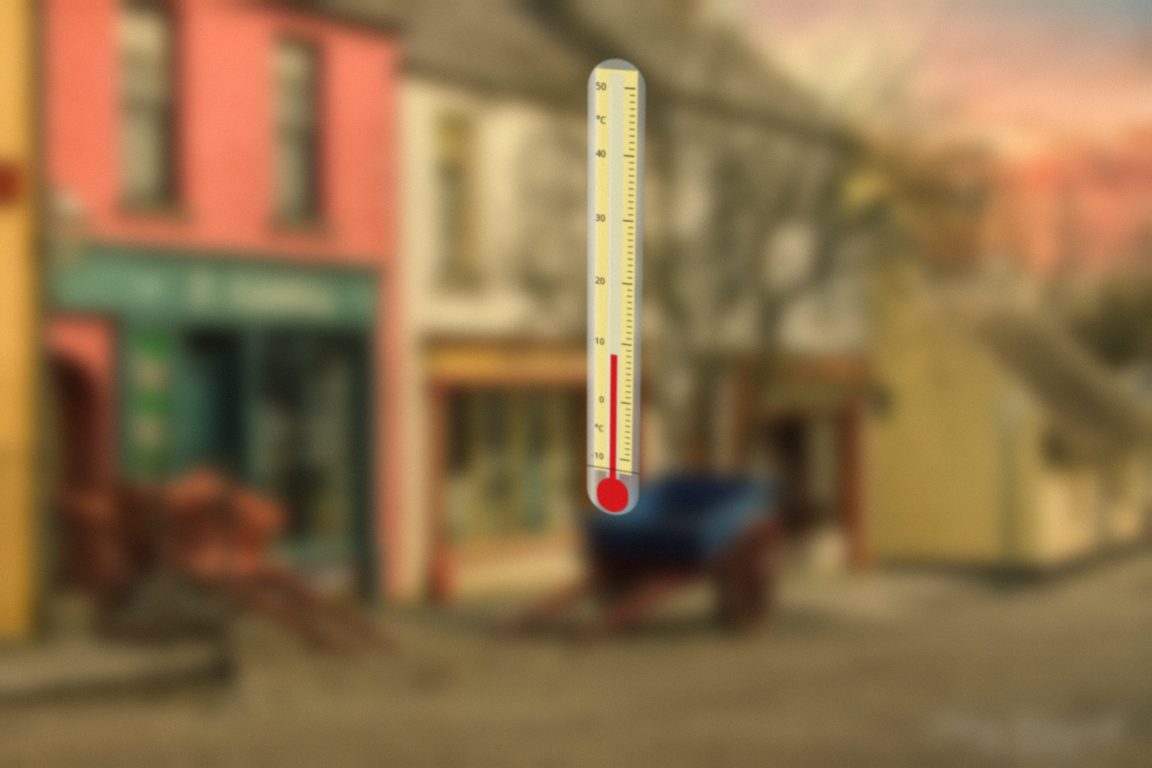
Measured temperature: 8 °C
